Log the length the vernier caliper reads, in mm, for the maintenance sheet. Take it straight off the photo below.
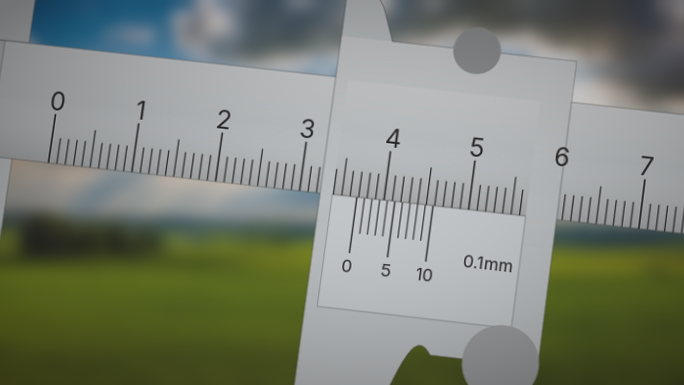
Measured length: 36.8 mm
